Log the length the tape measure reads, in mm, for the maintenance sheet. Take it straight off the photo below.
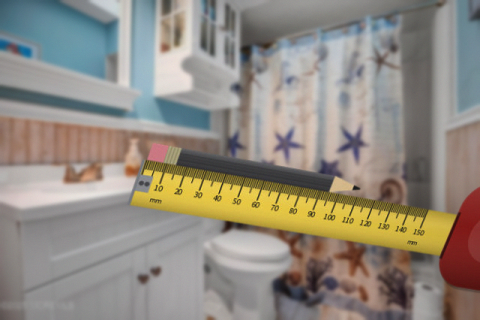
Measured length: 110 mm
